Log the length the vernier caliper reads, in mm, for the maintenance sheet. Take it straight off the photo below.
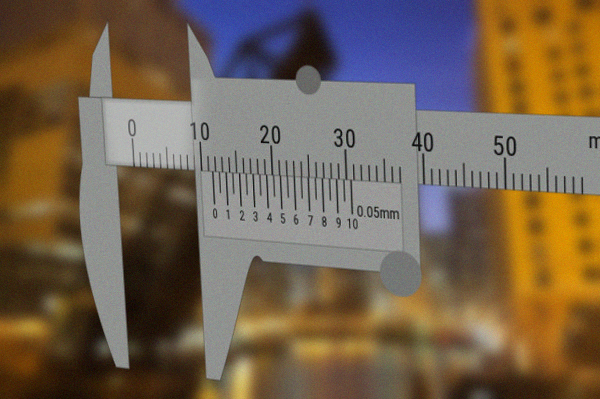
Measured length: 11.6 mm
